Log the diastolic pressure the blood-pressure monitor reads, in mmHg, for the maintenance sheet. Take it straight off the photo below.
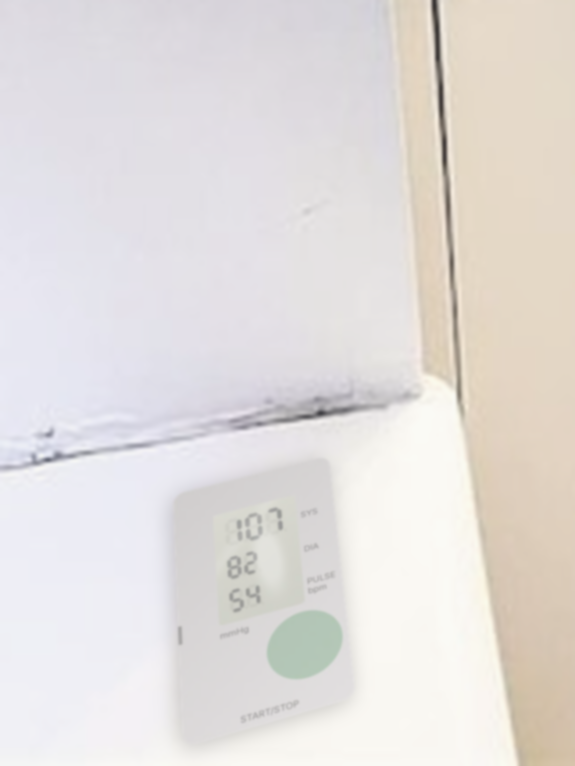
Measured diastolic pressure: 82 mmHg
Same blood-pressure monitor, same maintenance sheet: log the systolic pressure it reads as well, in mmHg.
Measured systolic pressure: 107 mmHg
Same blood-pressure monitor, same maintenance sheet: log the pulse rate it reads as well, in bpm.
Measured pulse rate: 54 bpm
